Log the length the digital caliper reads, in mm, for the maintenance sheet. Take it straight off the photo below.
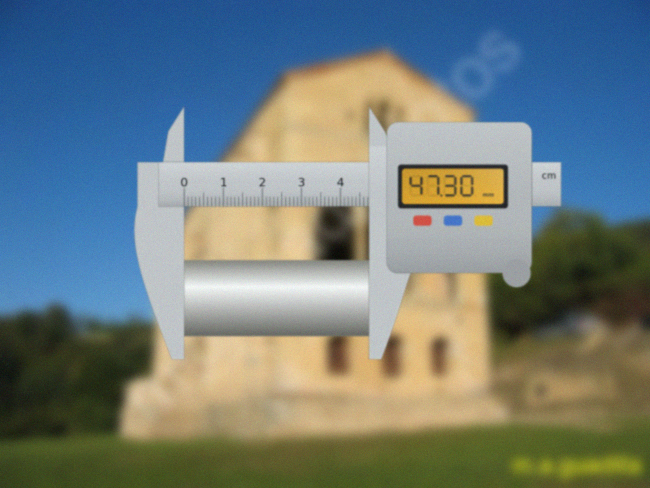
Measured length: 47.30 mm
